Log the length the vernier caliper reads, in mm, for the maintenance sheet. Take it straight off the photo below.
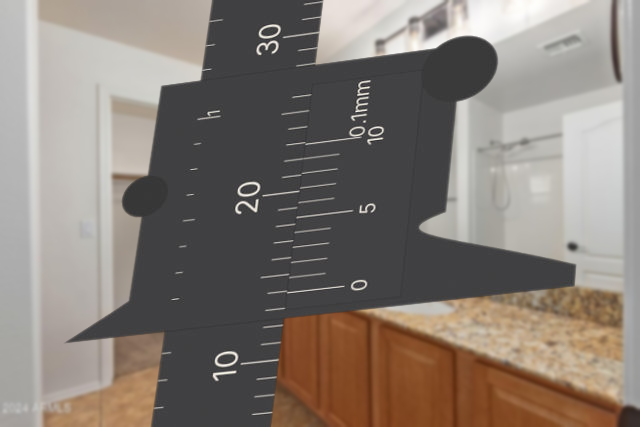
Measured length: 13.9 mm
